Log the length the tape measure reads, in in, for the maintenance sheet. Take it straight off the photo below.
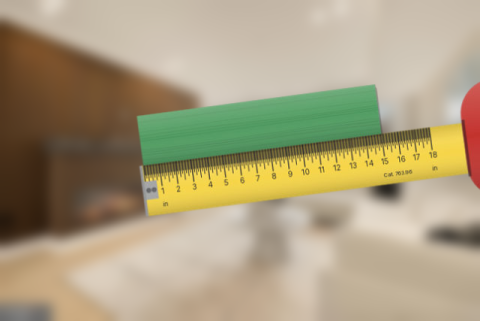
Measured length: 15 in
